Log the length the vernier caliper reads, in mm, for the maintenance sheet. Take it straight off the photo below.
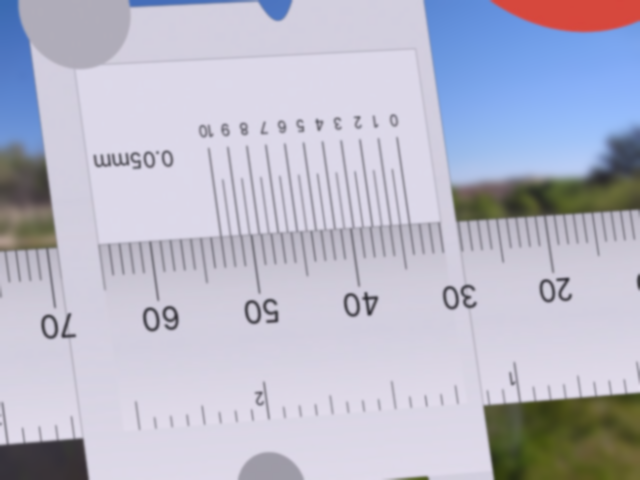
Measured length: 34.0 mm
